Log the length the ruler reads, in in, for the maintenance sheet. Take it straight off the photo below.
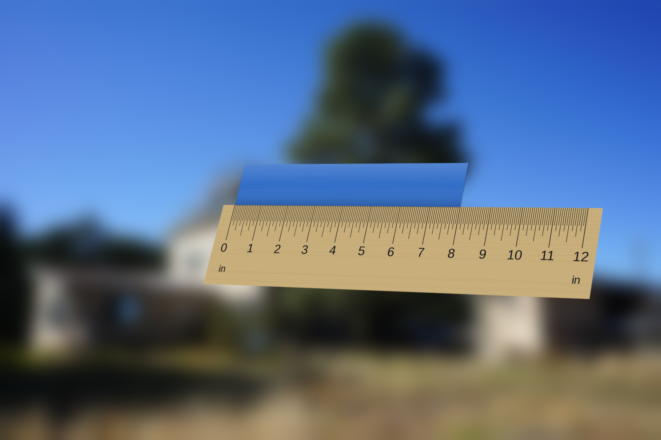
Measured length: 8 in
